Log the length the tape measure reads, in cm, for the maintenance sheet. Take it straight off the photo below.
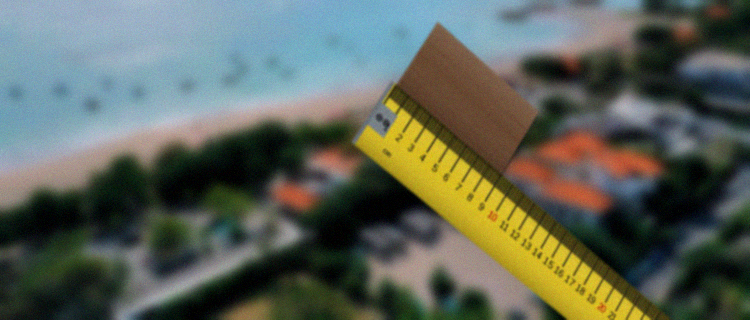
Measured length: 9 cm
